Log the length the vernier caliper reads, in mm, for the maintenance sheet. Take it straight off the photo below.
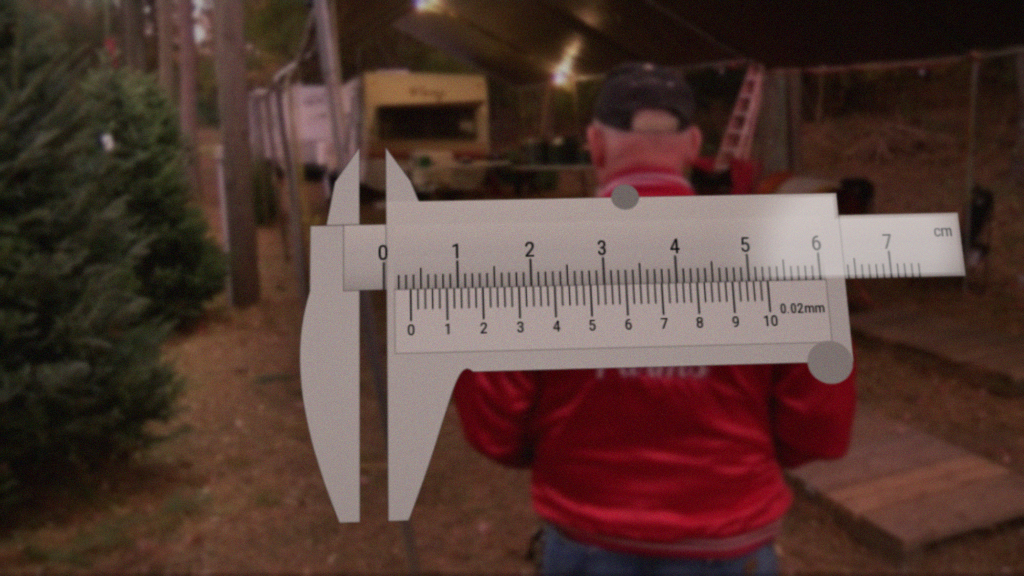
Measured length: 3.6 mm
